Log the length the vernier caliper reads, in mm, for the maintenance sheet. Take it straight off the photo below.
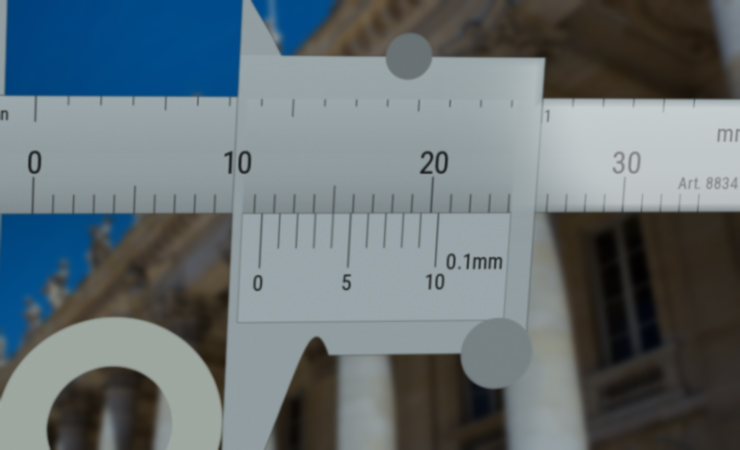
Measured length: 11.4 mm
